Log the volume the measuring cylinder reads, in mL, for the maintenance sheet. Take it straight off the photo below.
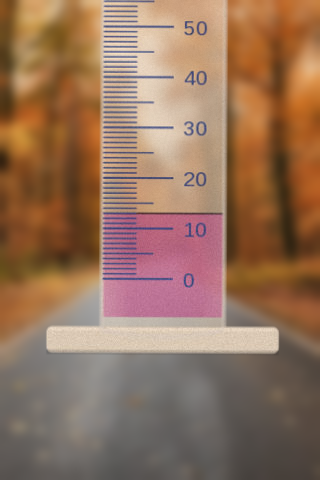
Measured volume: 13 mL
